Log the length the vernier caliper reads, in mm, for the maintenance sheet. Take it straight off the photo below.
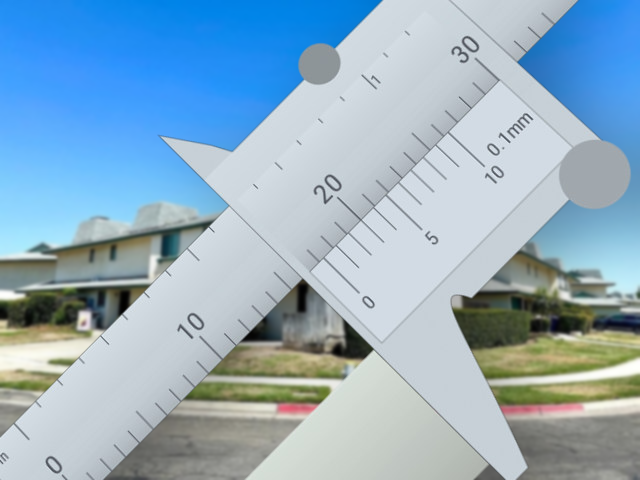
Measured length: 17.3 mm
